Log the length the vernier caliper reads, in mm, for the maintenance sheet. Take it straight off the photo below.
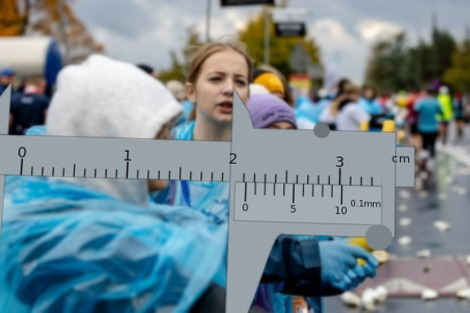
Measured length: 21.2 mm
